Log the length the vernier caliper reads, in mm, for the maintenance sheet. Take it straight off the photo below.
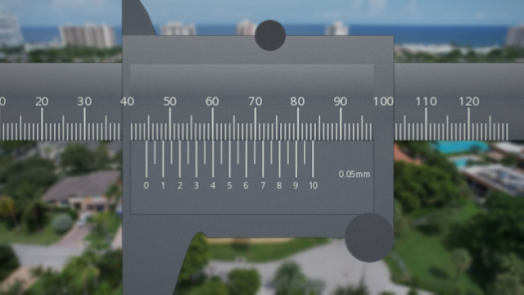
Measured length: 44.5 mm
